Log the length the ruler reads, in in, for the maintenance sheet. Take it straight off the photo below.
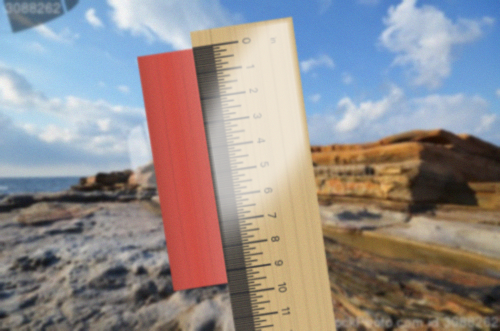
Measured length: 9.5 in
